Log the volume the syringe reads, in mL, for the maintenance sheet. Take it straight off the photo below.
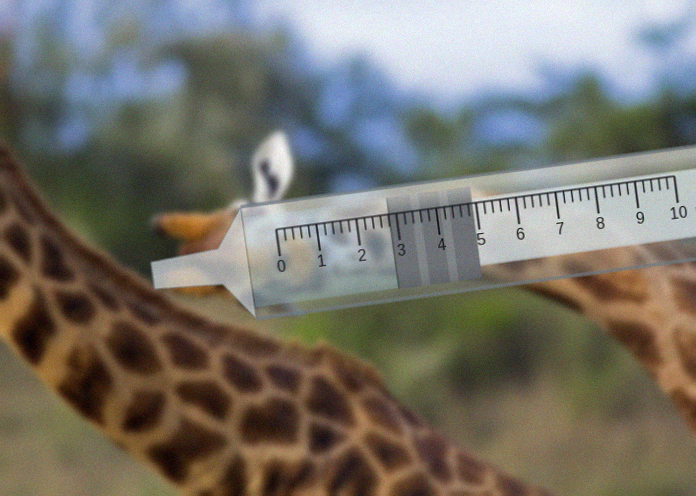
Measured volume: 2.8 mL
